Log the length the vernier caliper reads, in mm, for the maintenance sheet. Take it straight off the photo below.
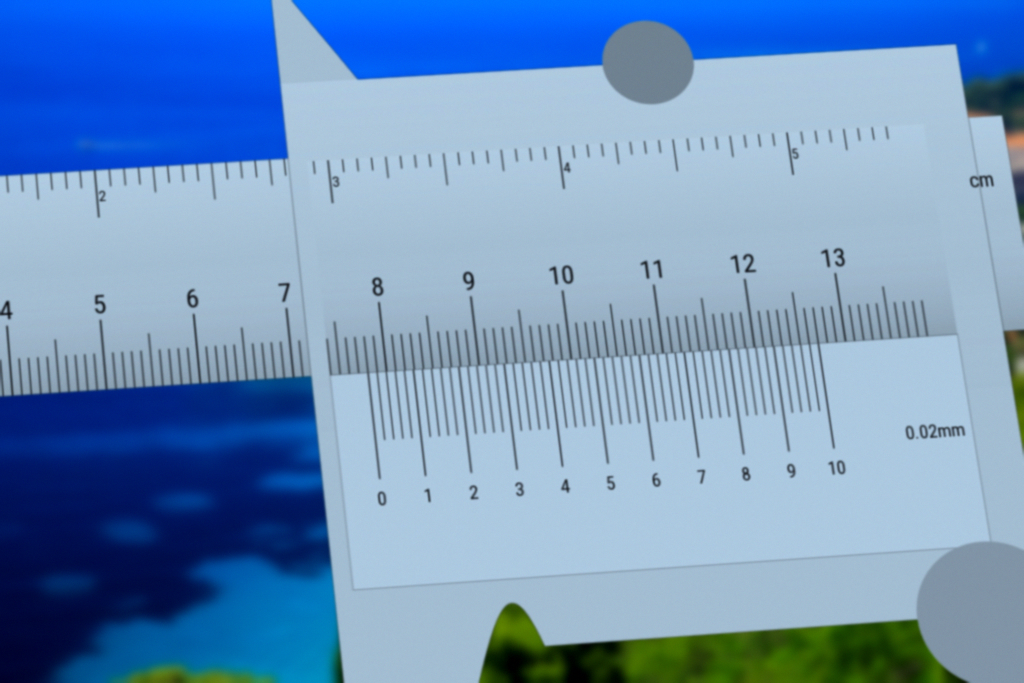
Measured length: 78.0 mm
